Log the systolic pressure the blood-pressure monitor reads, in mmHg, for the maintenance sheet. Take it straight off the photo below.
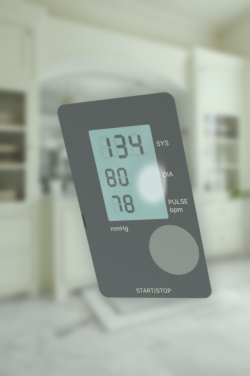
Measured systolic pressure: 134 mmHg
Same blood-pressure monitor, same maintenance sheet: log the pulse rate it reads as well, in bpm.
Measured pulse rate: 78 bpm
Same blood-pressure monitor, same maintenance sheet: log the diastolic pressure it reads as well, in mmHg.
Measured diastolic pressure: 80 mmHg
